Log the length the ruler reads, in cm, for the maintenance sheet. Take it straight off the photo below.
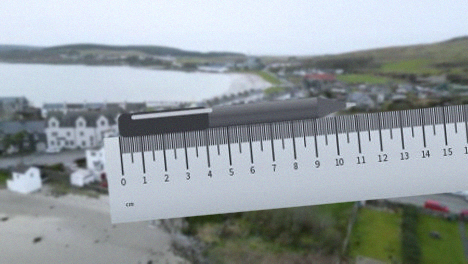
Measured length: 11 cm
